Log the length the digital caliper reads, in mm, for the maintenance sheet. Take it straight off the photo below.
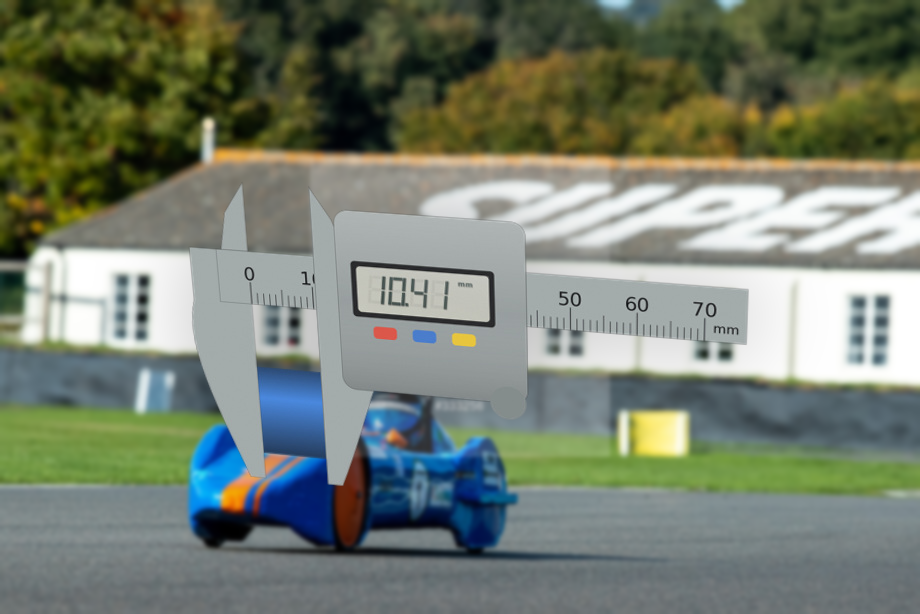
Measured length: 10.41 mm
